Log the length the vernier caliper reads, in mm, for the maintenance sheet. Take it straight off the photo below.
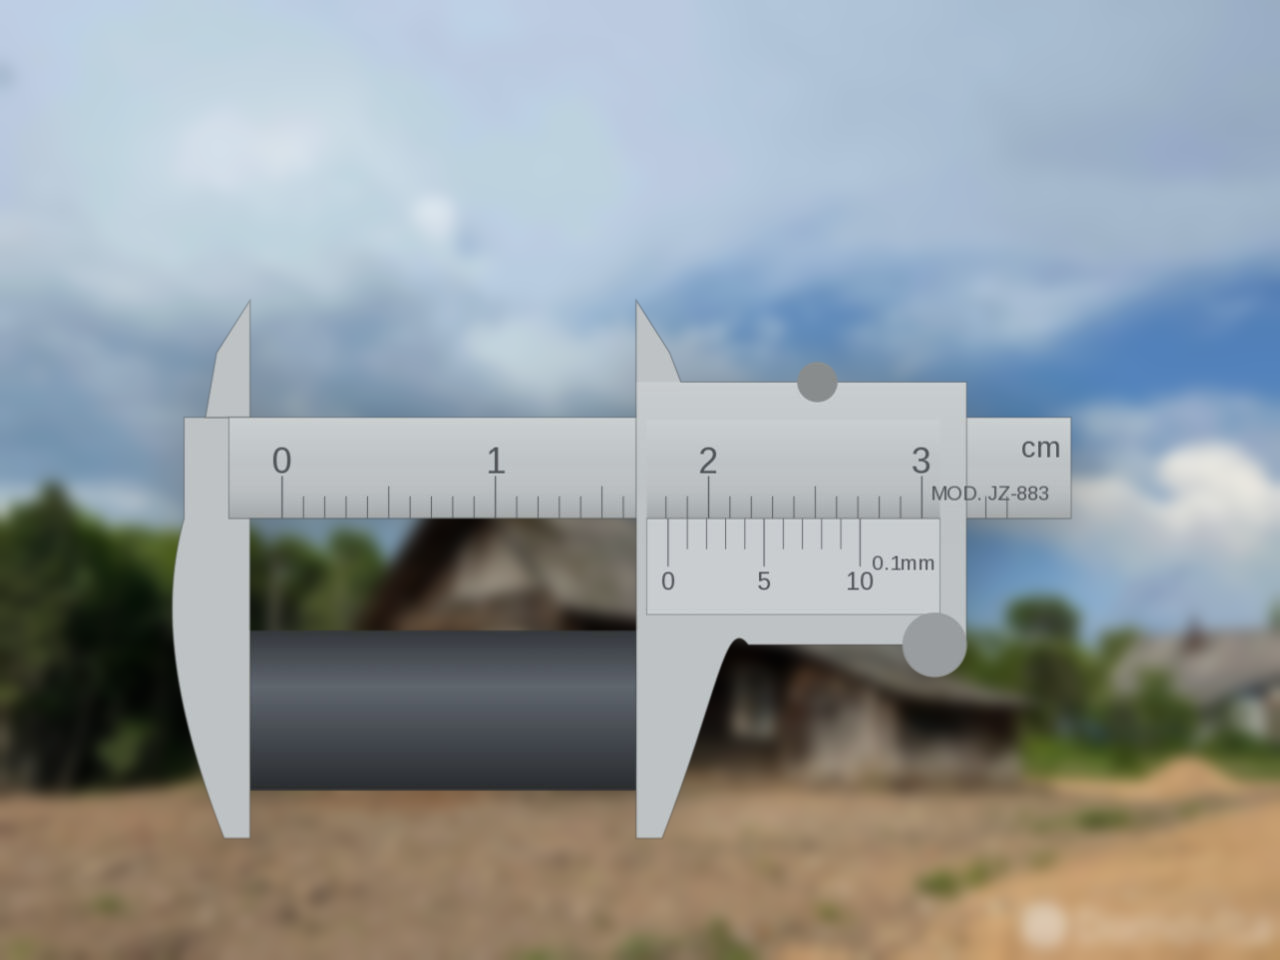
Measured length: 18.1 mm
